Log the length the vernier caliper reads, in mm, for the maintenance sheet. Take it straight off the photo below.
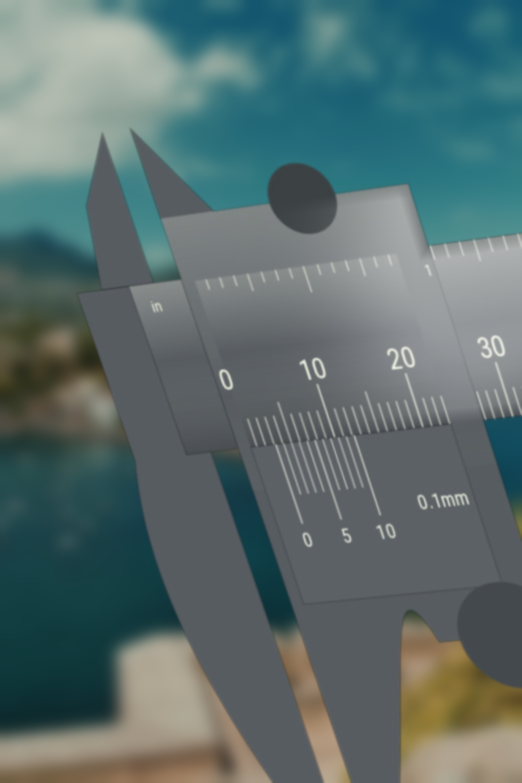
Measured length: 3.2 mm
